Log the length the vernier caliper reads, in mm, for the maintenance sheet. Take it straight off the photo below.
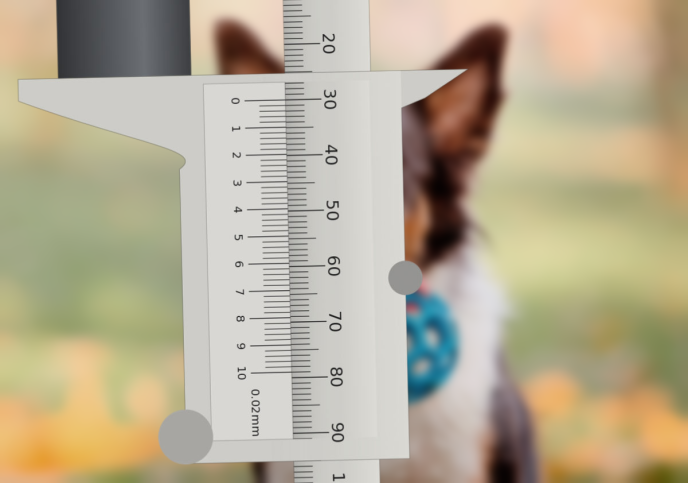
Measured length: 30.0 mm
